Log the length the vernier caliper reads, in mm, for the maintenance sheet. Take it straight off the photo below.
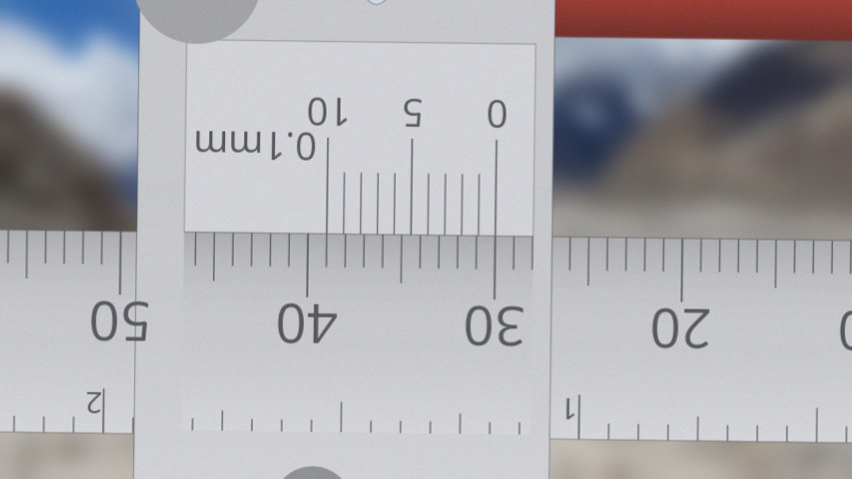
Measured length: 30.0 mm
